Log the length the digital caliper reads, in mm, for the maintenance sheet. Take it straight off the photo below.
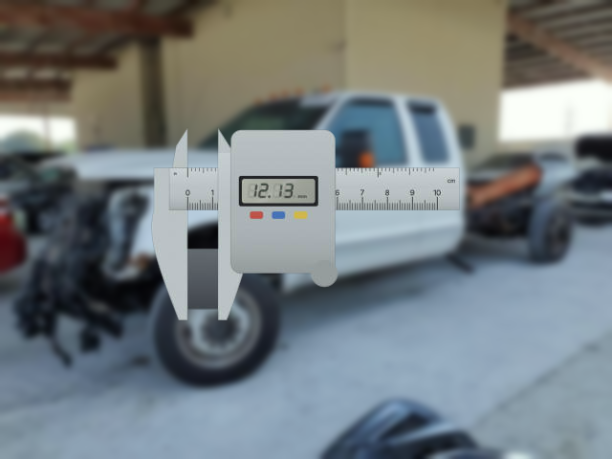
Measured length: 12.13 mm
